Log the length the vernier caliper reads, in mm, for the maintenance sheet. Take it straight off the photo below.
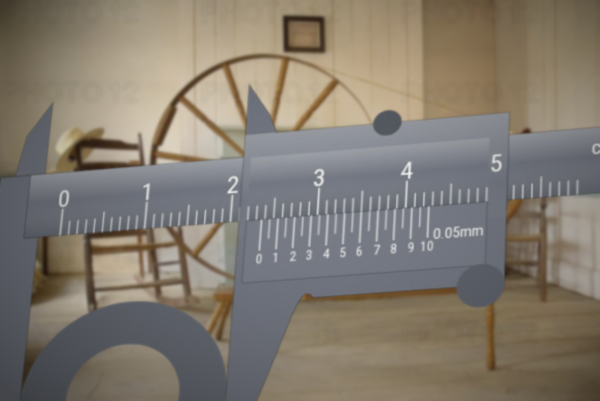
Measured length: 23.6 mm
